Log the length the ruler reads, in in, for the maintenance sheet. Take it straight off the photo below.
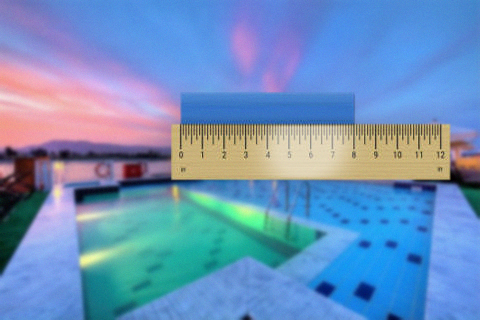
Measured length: 8 in
